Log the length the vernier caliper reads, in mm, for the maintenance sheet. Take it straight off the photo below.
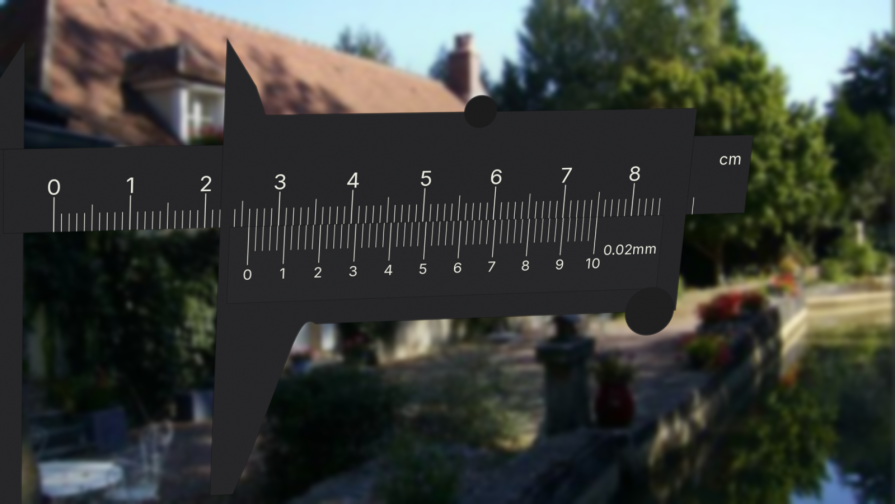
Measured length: 26.0 mm
